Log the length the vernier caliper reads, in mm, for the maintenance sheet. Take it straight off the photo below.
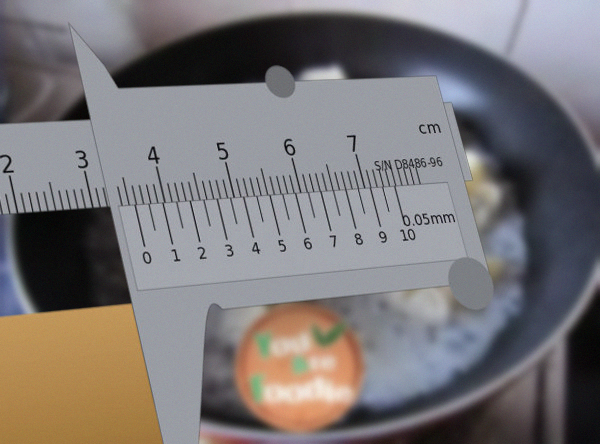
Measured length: 35.8 mm
